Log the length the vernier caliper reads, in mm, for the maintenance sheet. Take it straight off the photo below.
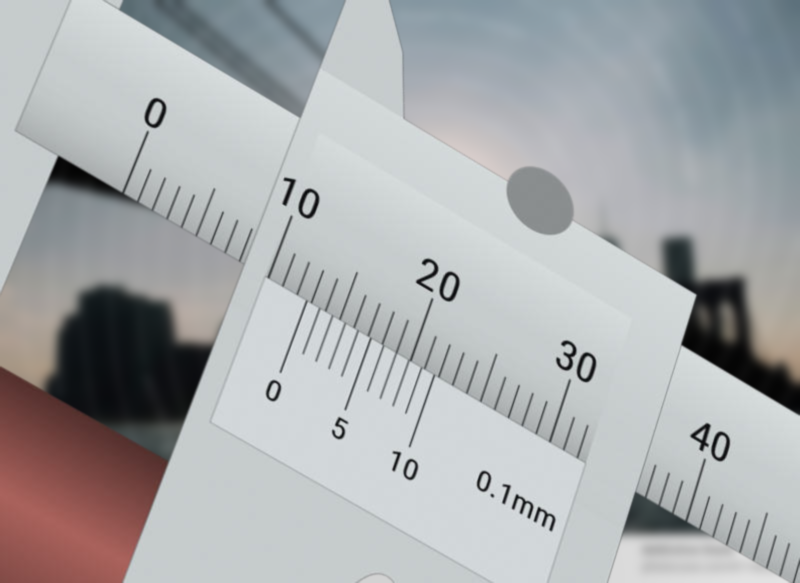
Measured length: 12.7 mm
